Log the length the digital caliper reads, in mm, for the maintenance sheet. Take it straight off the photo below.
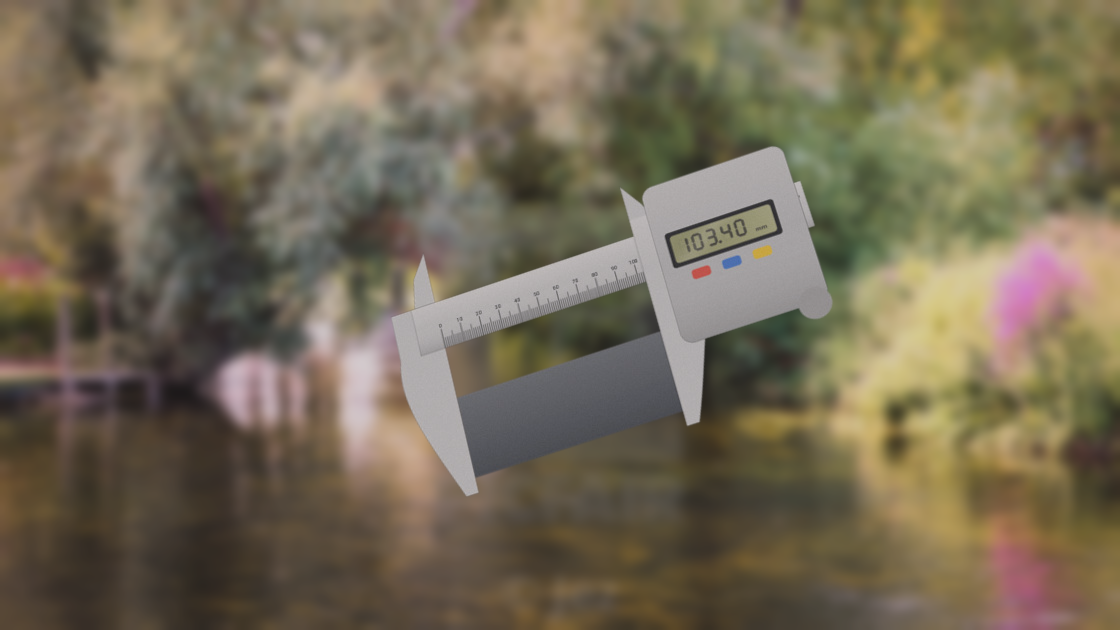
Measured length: 103.40 mm
